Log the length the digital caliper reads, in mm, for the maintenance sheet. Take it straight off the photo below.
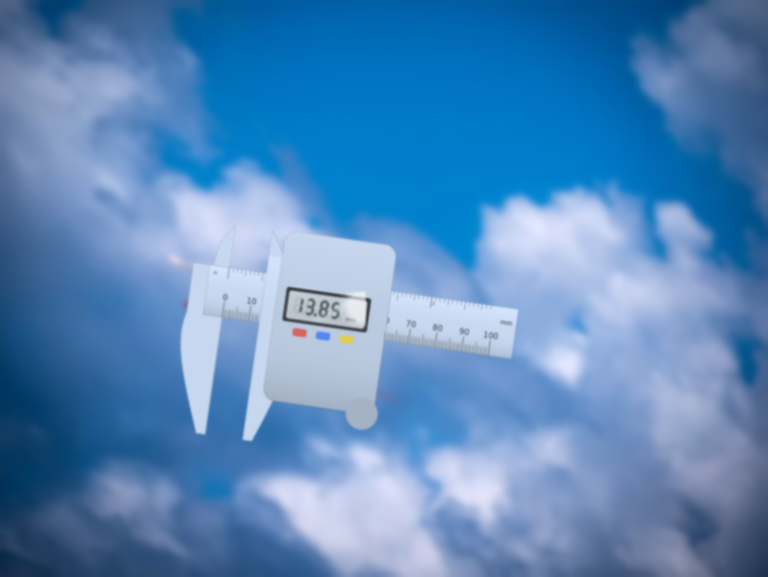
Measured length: 13.85 mm
